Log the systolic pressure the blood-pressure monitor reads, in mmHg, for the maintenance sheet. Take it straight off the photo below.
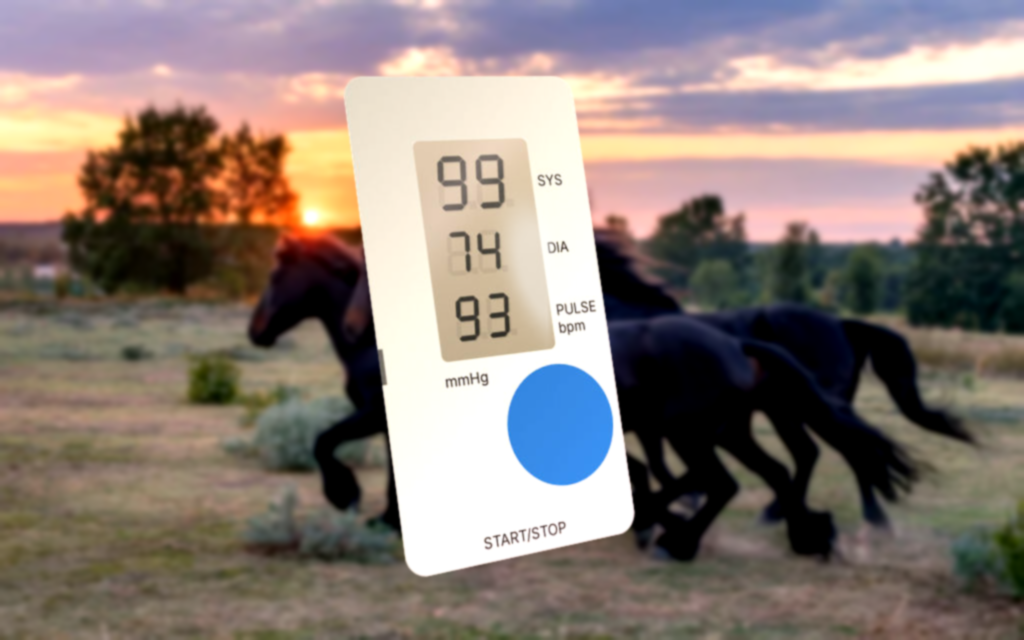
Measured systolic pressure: 99 mmHg
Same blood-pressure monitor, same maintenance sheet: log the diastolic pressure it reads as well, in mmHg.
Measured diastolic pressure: 74 mmHg
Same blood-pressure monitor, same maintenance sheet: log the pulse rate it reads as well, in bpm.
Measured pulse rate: 93 bpm
